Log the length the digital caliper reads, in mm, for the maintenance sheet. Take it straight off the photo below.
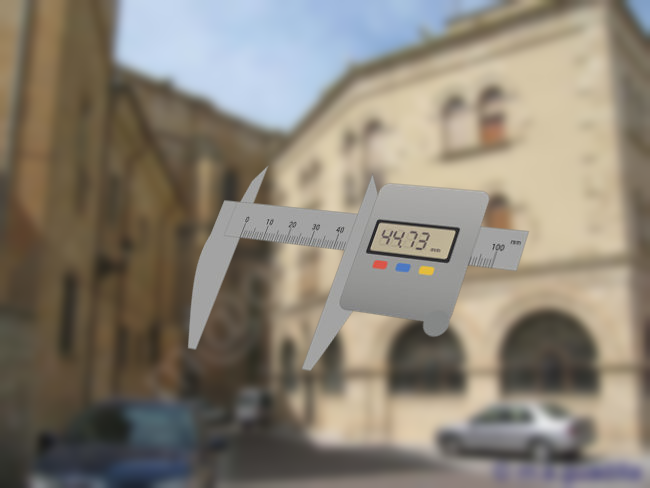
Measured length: 44.73 mm
